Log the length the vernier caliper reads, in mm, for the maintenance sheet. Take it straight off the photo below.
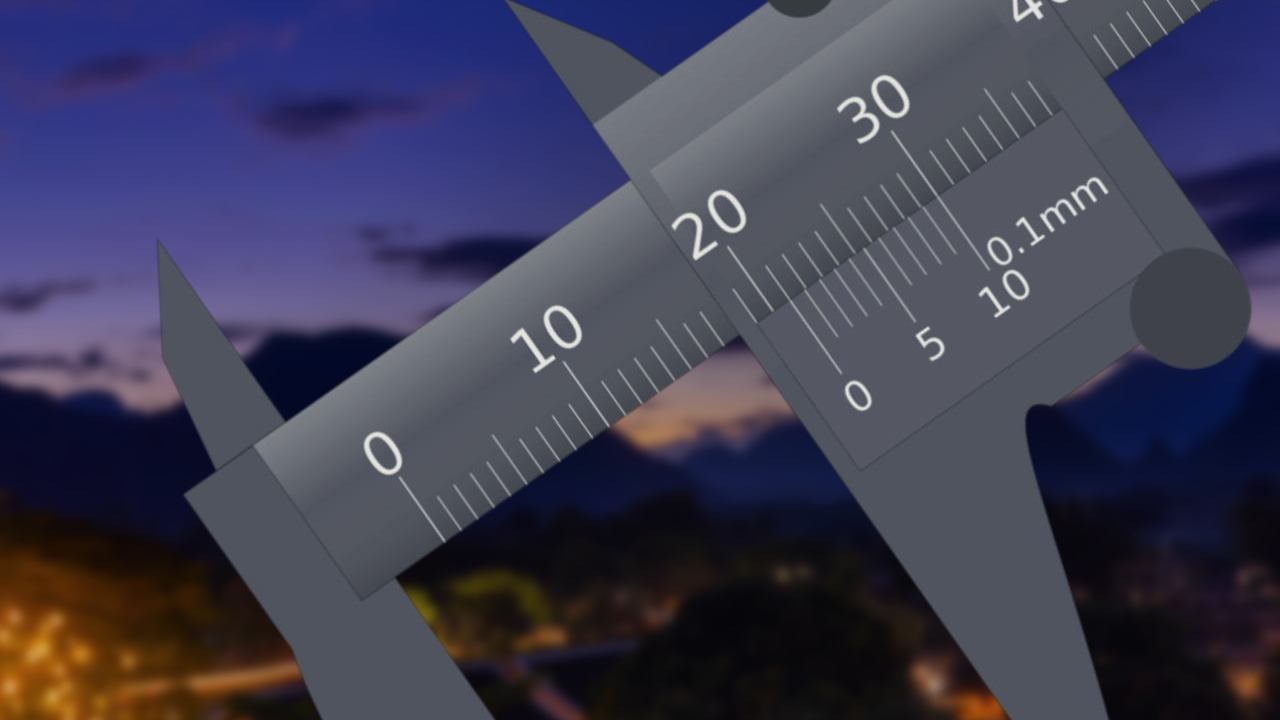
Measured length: 21.0 mm
